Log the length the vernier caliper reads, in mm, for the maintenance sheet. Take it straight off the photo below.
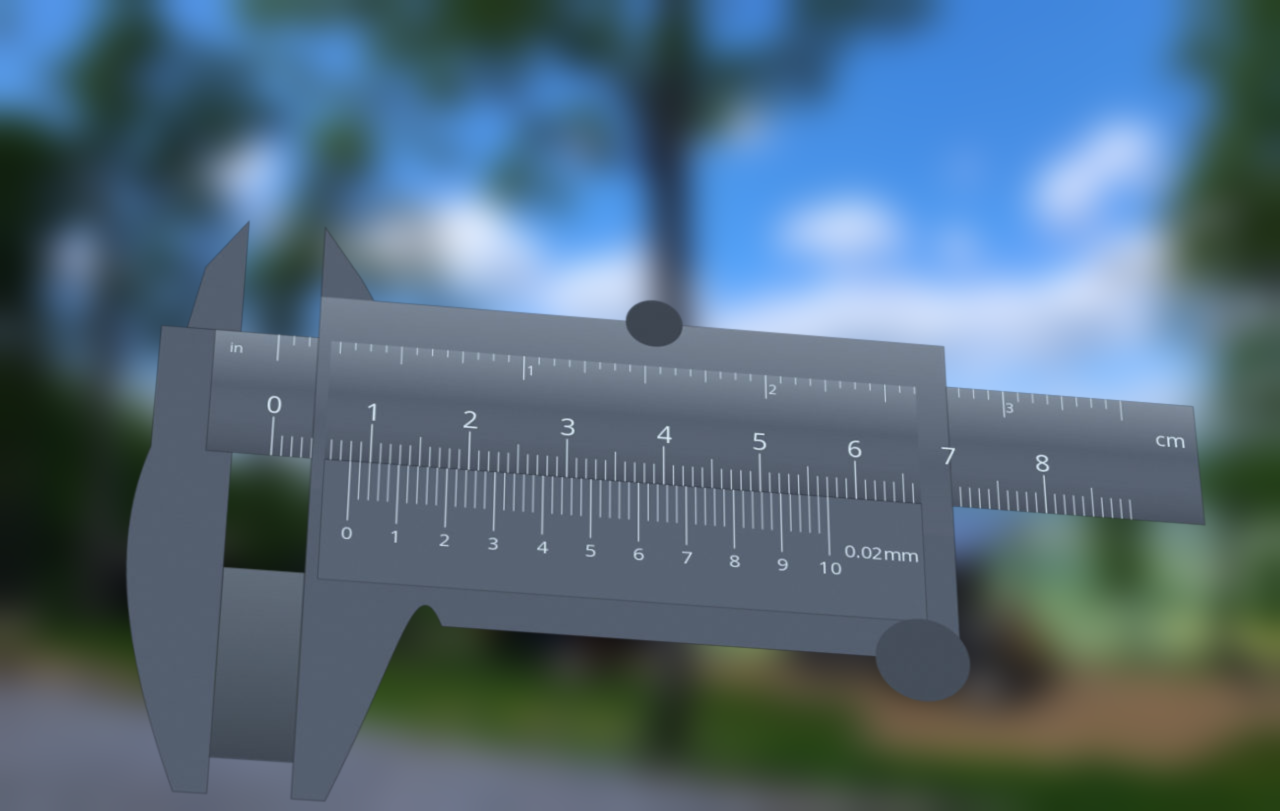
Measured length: 8.0 mm
